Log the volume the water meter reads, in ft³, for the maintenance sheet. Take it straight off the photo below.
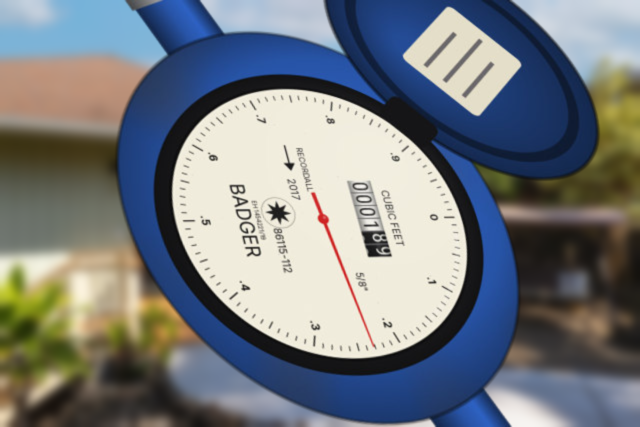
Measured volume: 189.23 ft³
